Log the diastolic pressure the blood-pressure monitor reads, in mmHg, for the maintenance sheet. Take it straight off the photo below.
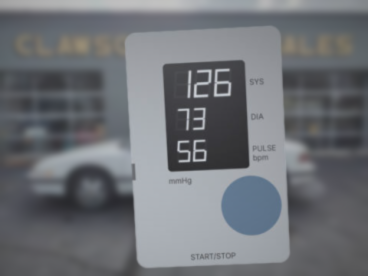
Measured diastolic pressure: 73 mmHg
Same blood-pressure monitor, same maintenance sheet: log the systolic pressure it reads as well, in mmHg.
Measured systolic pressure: 126 mmHg
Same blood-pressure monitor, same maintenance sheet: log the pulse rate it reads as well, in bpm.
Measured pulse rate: 56 bpm
